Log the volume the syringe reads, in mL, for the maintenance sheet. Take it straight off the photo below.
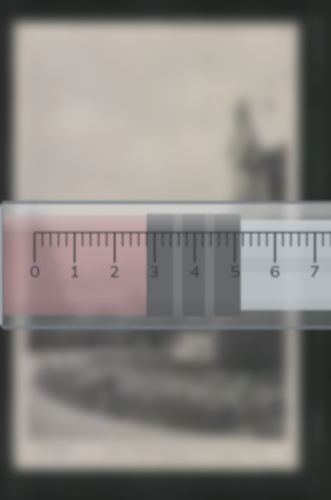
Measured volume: 2.8 mL
